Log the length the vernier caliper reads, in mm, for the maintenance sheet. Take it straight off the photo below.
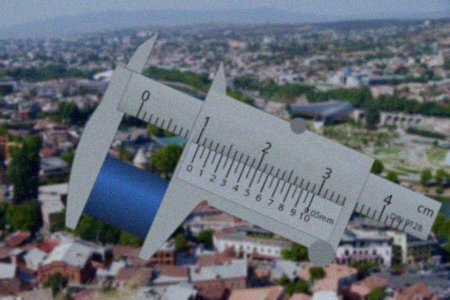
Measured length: 10.4 mm
